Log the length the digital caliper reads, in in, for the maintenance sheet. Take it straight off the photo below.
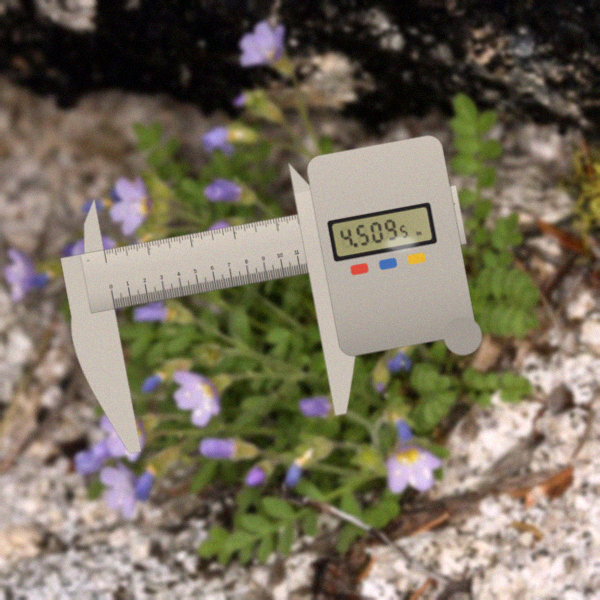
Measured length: 4.5095 in
